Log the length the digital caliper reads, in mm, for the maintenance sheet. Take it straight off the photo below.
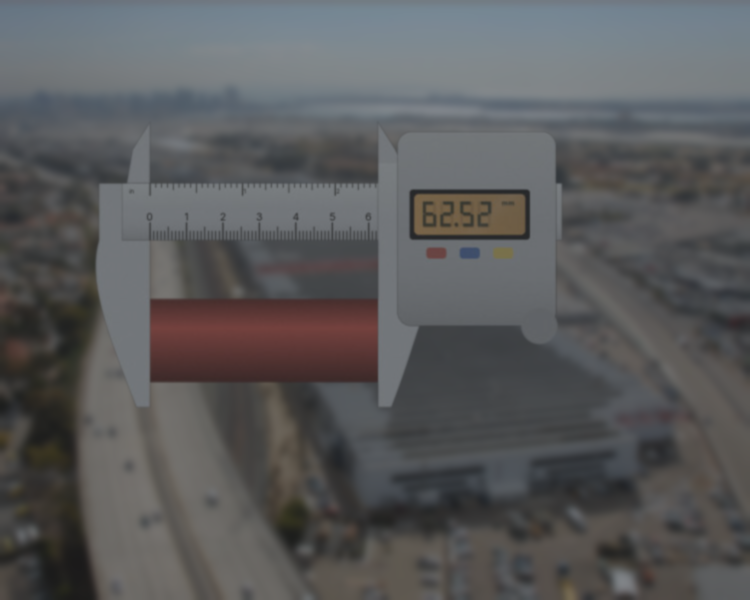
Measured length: 62.52 mm
